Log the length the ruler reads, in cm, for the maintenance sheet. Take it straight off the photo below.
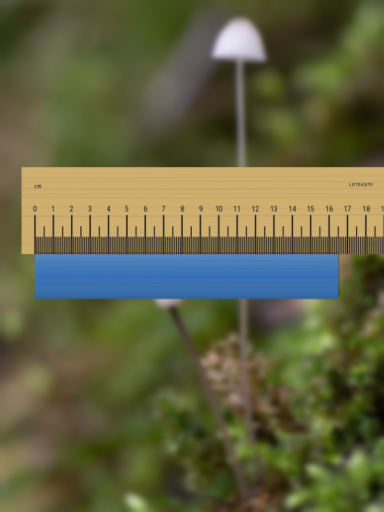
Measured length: 16.5 cm
